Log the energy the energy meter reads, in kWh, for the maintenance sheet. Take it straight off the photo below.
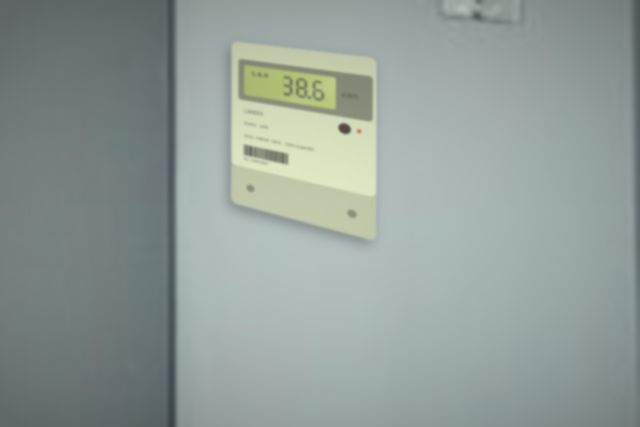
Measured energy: 38.6 kWh
